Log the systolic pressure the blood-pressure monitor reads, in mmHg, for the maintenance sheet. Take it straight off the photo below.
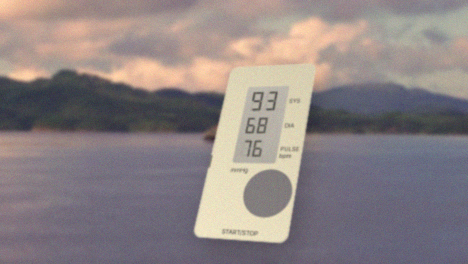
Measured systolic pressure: 93 mmHg
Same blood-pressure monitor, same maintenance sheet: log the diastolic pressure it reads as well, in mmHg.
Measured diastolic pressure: 68 mmHg
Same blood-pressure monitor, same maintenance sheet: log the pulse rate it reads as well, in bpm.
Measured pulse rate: 76 bpm
